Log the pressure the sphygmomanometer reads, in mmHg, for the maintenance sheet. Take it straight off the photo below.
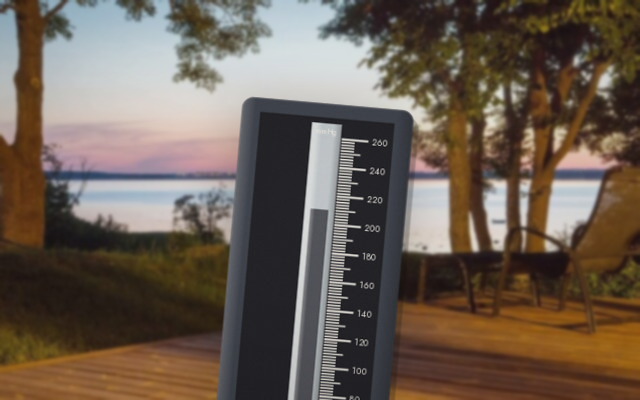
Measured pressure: 210 mmHg
